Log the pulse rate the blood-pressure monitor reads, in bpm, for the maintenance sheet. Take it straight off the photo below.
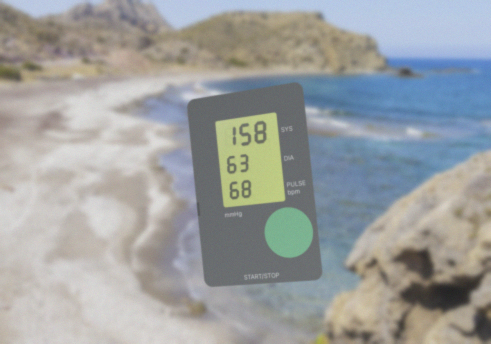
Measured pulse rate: 68 bpm
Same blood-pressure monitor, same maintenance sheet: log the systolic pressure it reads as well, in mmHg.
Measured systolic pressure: 158 mmHg
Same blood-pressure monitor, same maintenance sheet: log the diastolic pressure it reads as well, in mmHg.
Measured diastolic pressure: 63 mmHg
